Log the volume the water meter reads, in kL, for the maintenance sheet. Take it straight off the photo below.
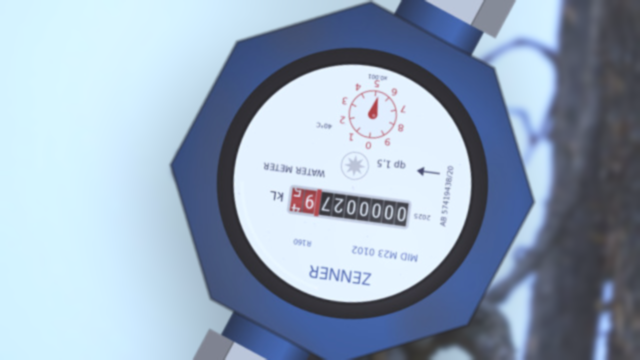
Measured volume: 27.945 kL
